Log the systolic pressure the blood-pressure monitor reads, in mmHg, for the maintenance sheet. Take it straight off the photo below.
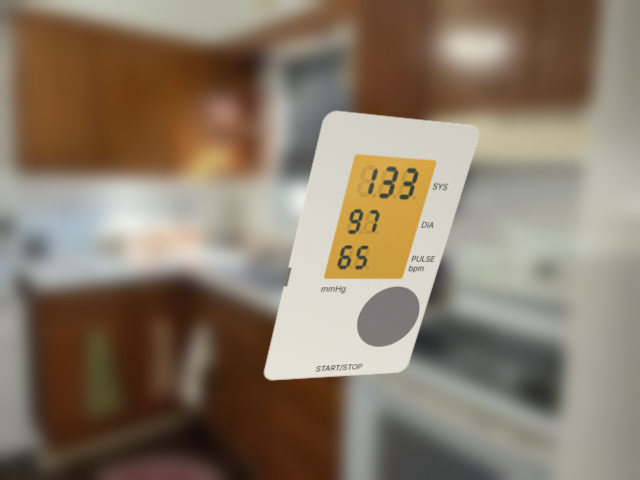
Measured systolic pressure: 133 mmHg
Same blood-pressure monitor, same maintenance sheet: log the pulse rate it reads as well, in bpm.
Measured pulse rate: 65 bpm
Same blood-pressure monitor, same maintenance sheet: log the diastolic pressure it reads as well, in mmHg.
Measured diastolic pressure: 97 mmHg
